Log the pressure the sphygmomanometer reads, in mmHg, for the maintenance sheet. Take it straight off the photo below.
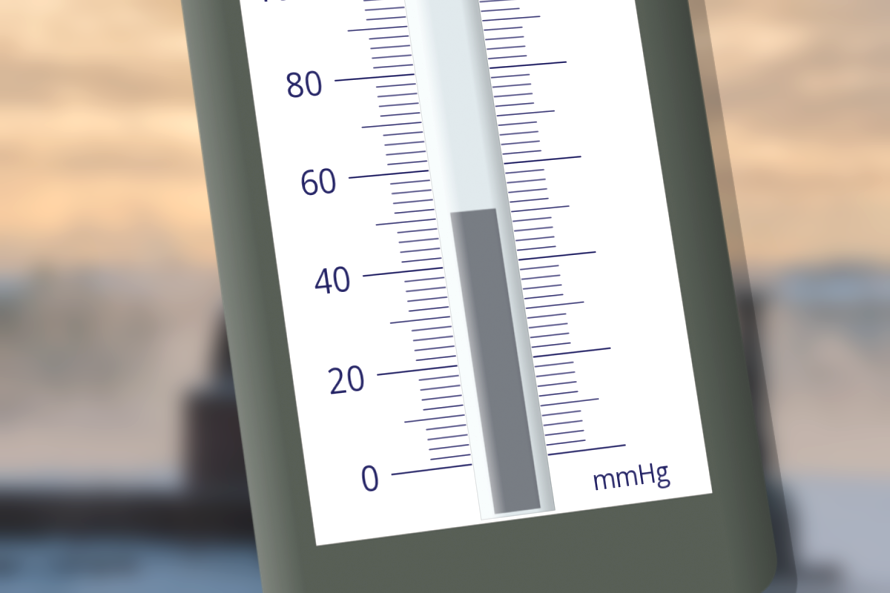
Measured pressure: 51 mmHg
